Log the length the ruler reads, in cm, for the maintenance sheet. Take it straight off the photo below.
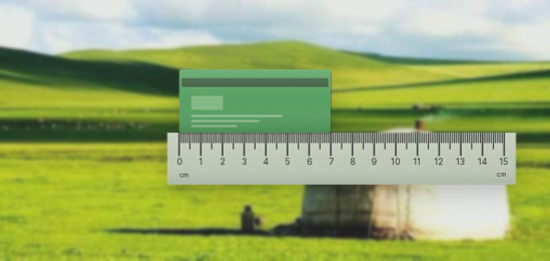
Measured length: 7 cm
